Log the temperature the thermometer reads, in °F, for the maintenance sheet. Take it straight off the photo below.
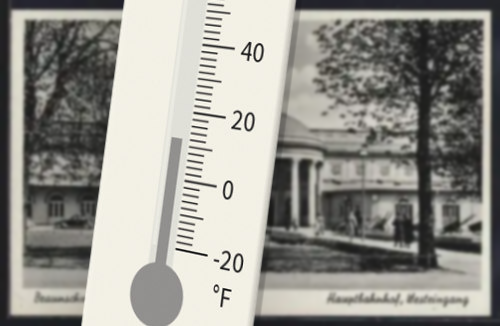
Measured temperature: 12 °F
